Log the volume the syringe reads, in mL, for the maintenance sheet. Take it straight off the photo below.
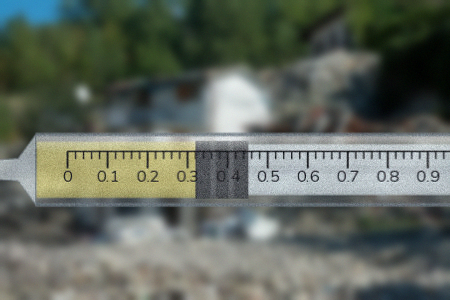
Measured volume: 0.32 mL
